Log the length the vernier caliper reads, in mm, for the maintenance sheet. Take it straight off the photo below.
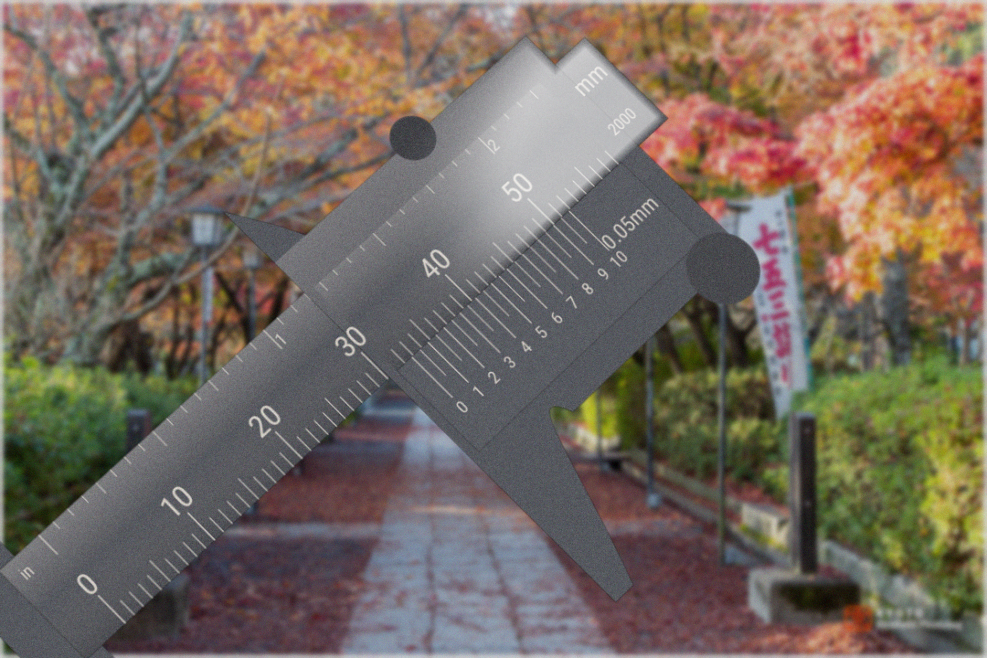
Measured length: 32.8 mm
